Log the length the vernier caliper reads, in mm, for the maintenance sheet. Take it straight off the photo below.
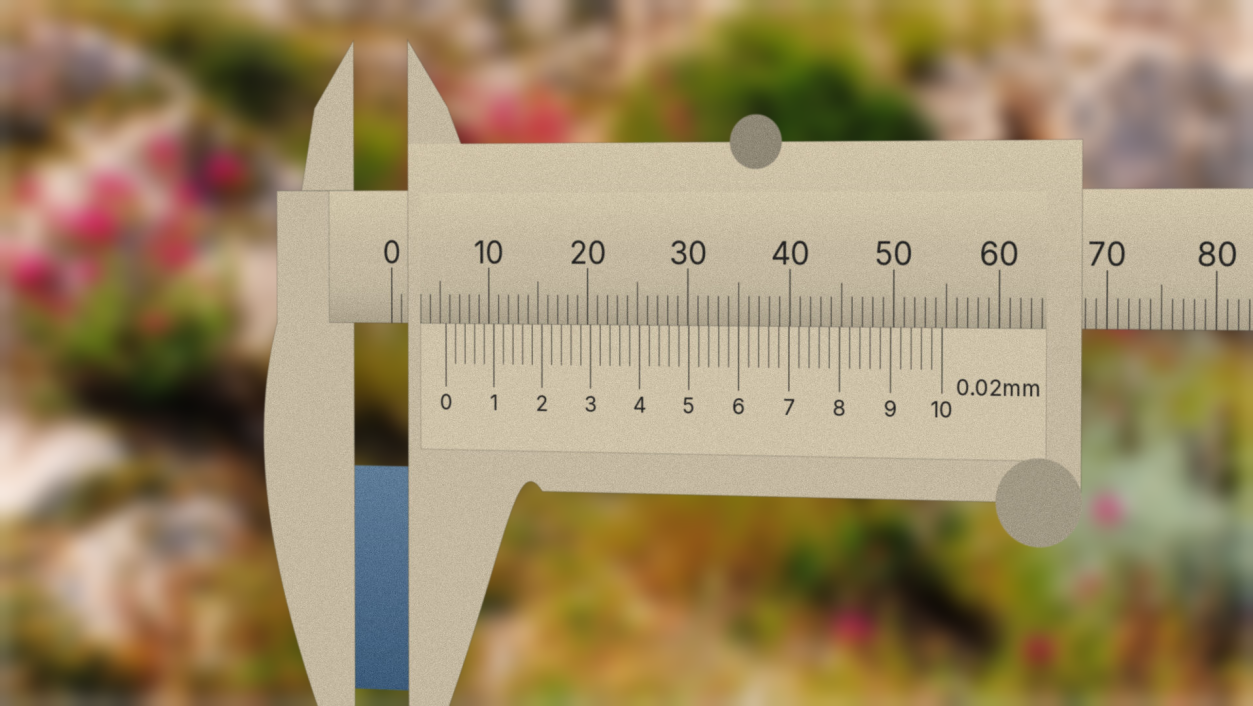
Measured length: 5.6 mm
